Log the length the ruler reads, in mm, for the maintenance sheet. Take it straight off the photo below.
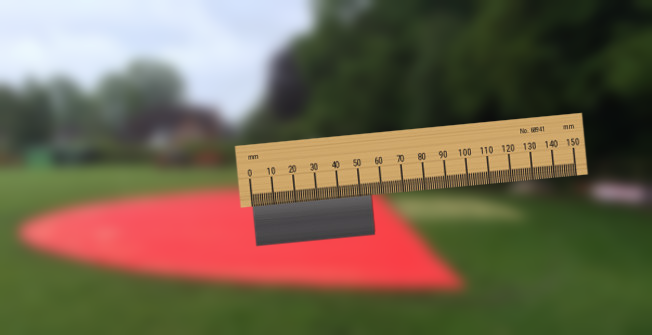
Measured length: 55 mm
